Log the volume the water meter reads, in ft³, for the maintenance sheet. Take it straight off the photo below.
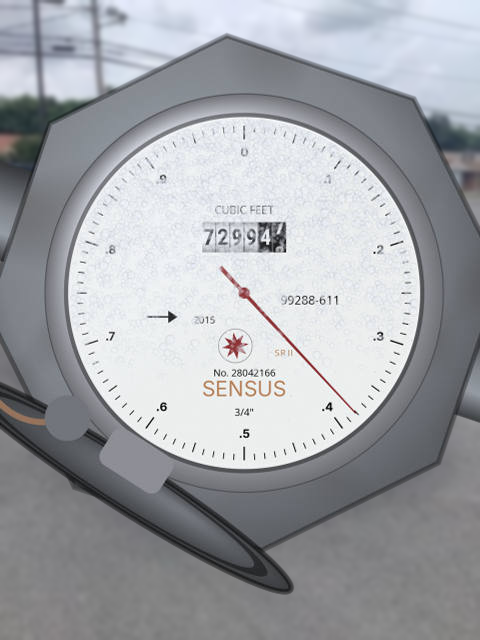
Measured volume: 729947.38 ft³
